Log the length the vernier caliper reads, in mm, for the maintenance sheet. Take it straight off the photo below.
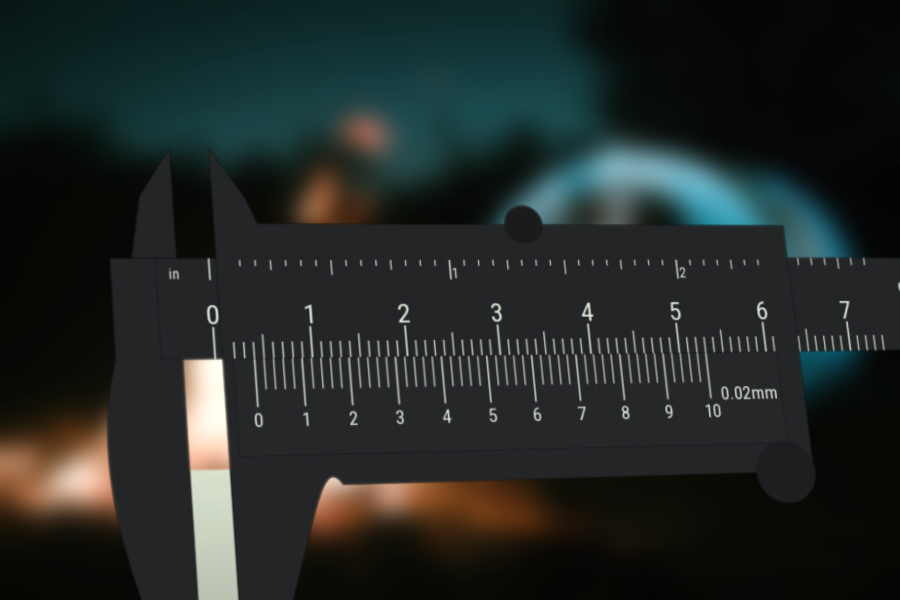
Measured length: 4.0 mm
